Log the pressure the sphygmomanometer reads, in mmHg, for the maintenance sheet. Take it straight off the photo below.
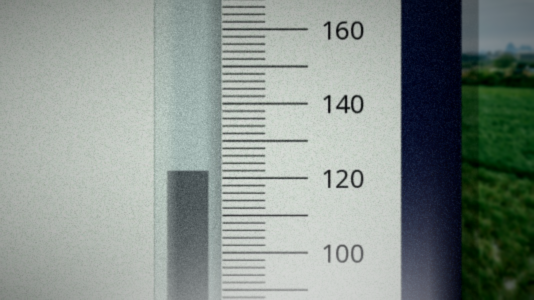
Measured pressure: 122 mmHg
